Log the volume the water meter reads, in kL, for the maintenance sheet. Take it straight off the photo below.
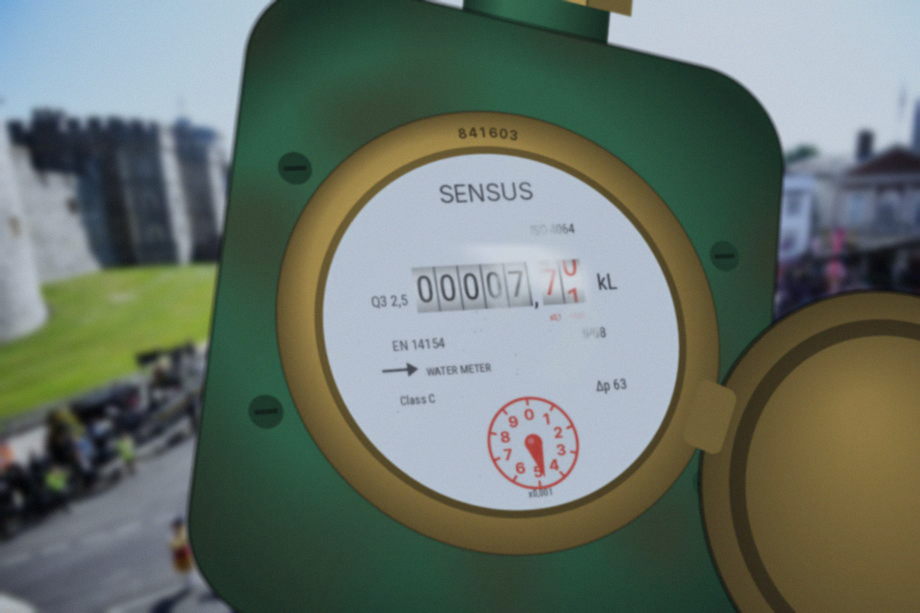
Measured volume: 7.704 kL
